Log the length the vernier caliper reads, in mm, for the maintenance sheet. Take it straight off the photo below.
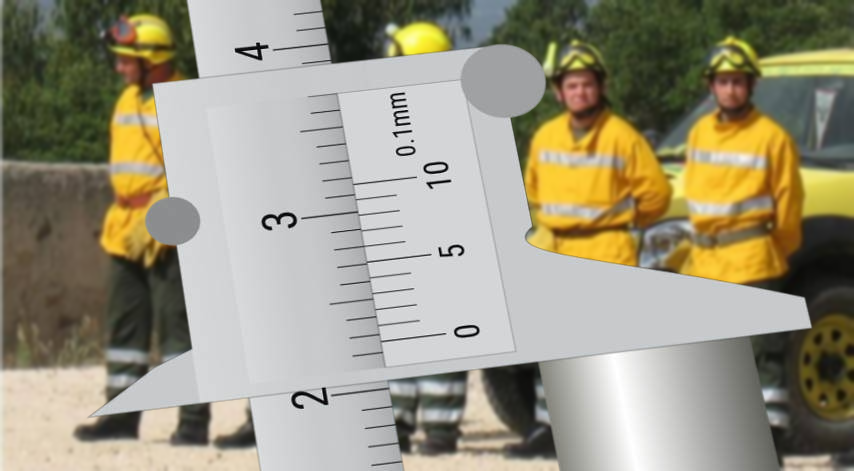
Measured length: 22.6 mm
